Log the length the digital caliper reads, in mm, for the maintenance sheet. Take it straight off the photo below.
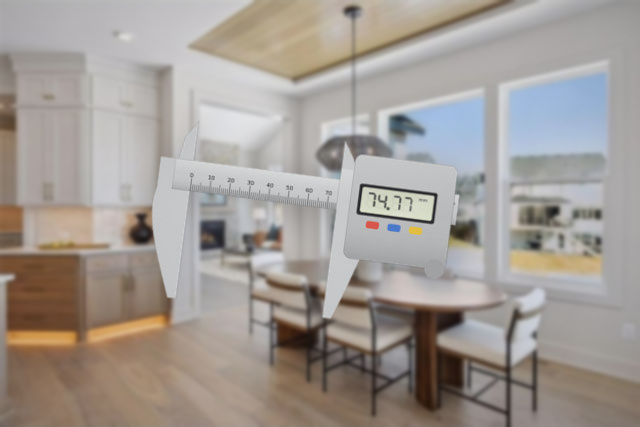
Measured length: 74.77 mm
